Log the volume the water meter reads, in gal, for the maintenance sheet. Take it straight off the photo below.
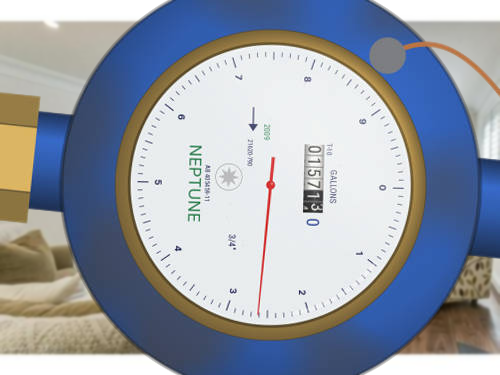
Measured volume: 157132.6 gal
